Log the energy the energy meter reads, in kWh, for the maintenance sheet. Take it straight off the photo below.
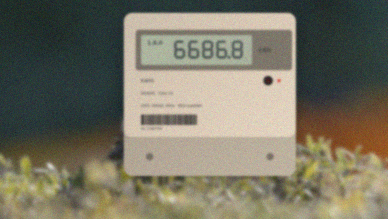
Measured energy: 6686.8 kWh
